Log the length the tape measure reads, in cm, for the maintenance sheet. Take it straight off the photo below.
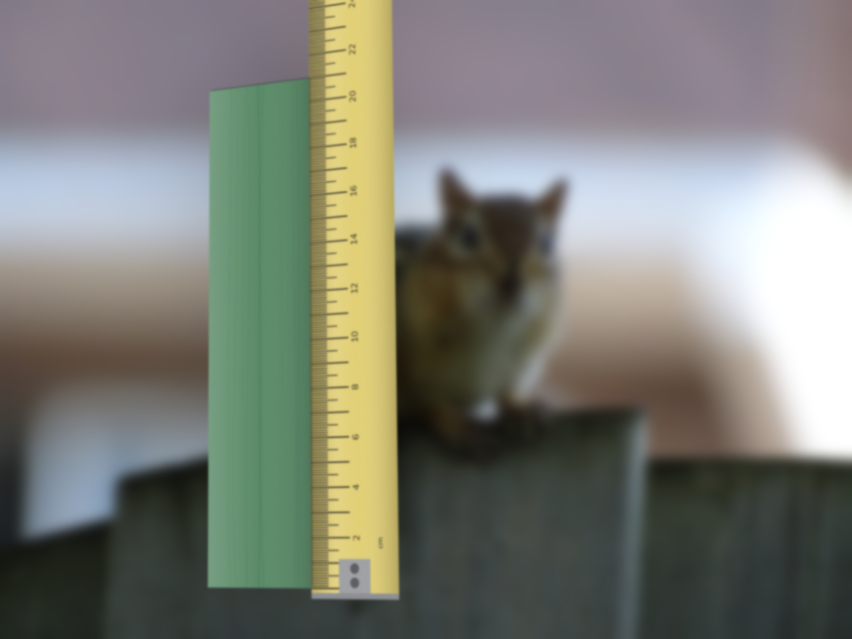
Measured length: 21 cm
